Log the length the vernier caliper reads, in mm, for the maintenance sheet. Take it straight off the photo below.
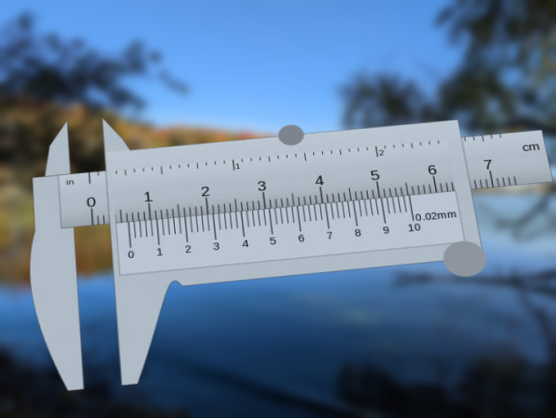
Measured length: 6.2 mm
